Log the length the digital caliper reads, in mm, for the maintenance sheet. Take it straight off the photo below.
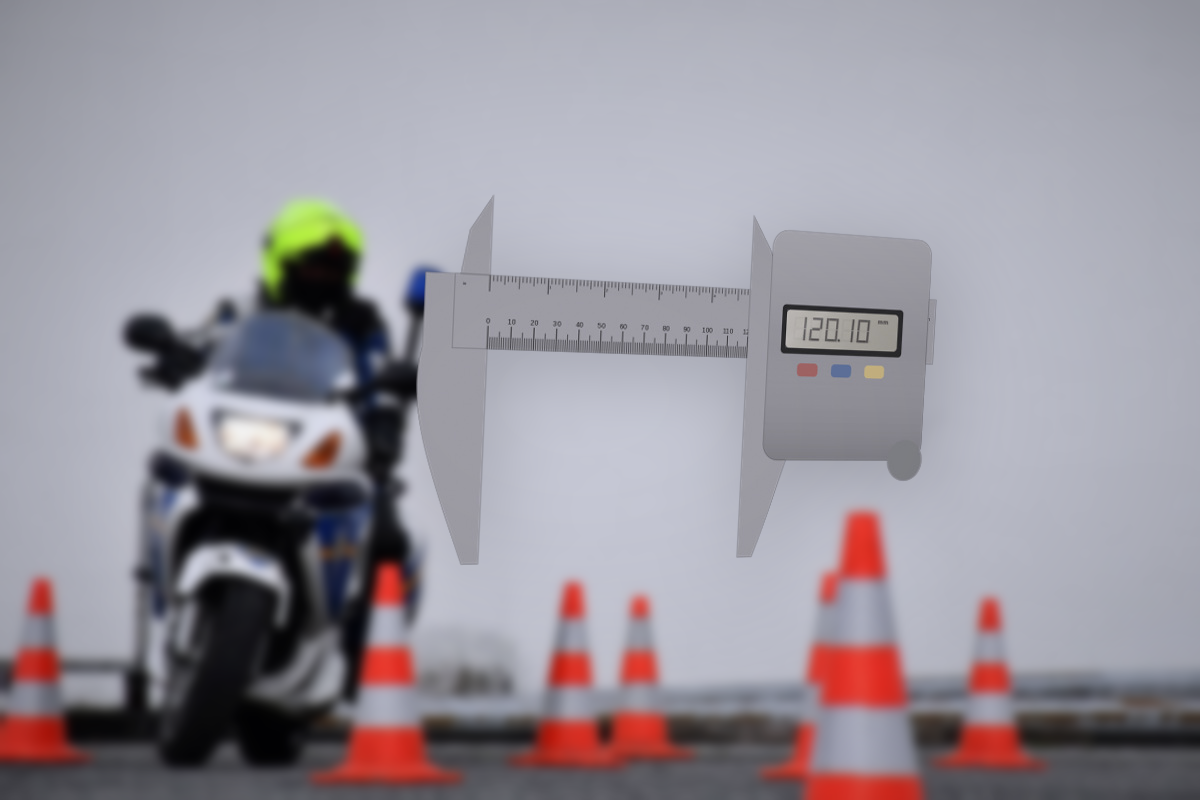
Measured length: 120.10 mm
